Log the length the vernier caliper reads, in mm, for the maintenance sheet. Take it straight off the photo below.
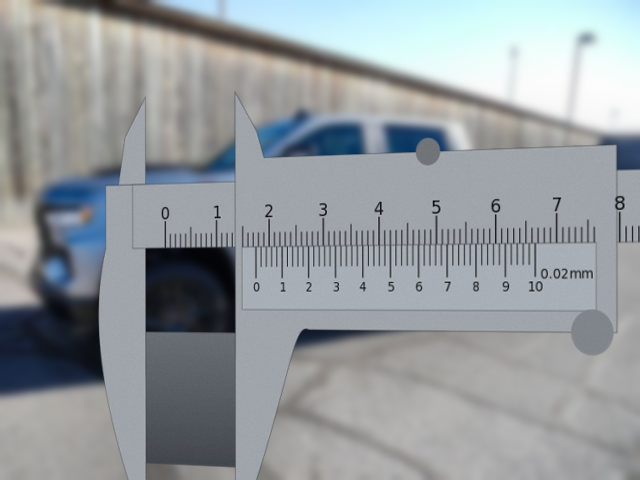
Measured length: 17.5 mm
